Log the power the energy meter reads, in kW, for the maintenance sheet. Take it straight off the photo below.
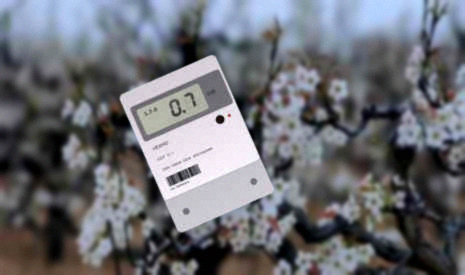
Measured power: 0.7 kW
